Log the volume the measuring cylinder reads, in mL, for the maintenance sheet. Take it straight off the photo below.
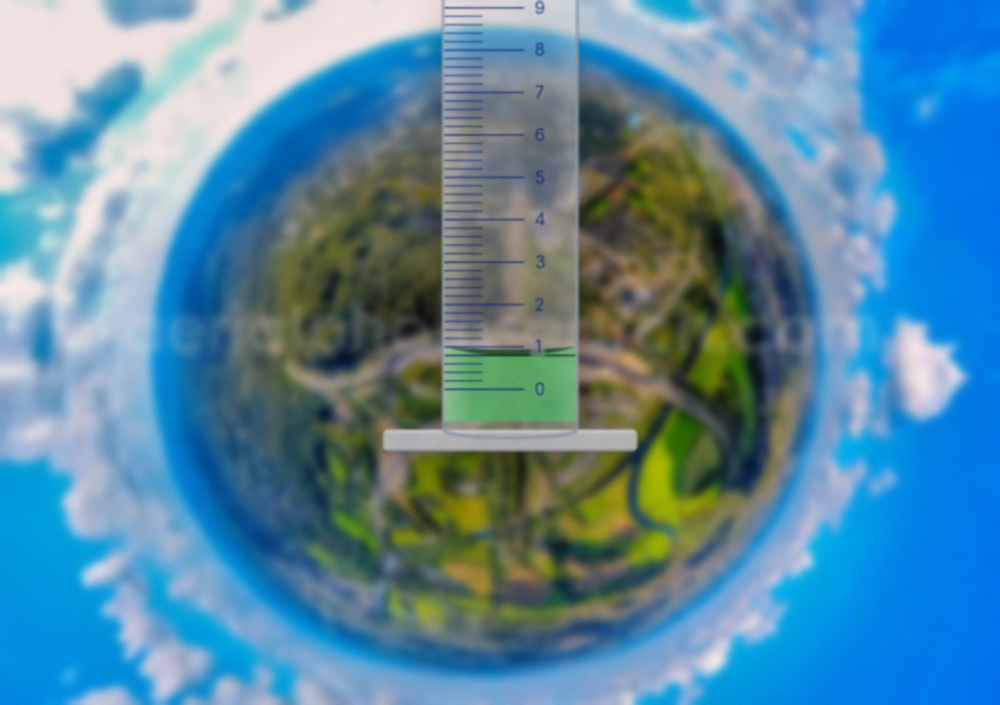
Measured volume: 0.8 mL
